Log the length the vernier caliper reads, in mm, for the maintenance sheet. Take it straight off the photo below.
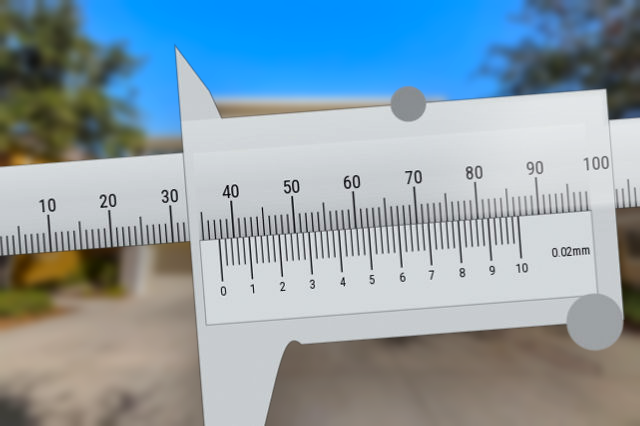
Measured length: 37.6 mm
